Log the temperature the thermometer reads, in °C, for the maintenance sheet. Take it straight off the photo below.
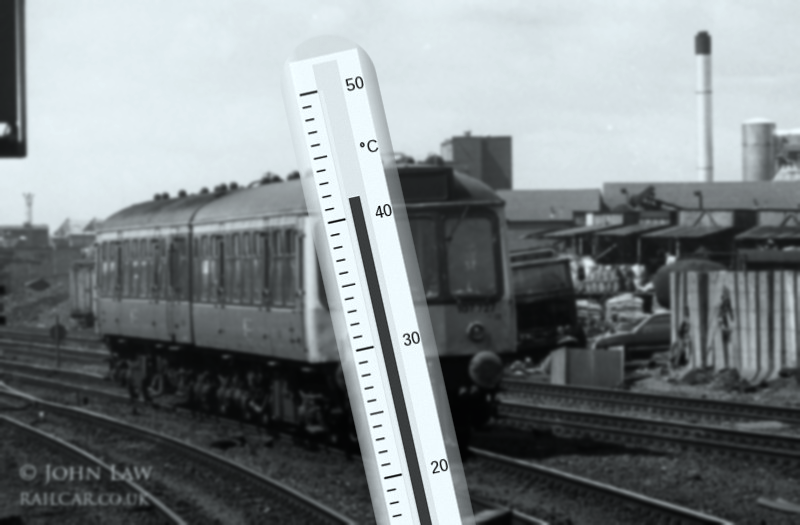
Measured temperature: 41.5 °C
